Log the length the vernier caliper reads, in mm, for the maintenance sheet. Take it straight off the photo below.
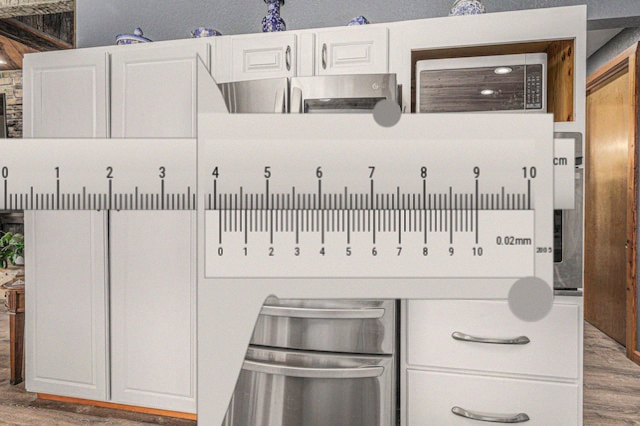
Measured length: 41.0 mm
